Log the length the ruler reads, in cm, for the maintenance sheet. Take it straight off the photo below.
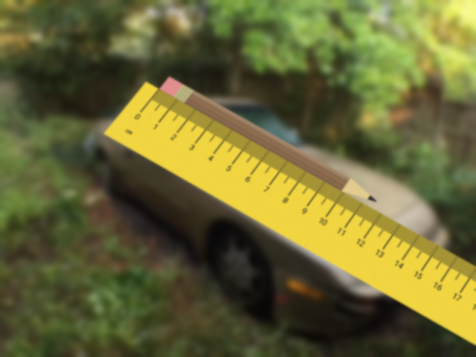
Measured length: 11.5 cm
